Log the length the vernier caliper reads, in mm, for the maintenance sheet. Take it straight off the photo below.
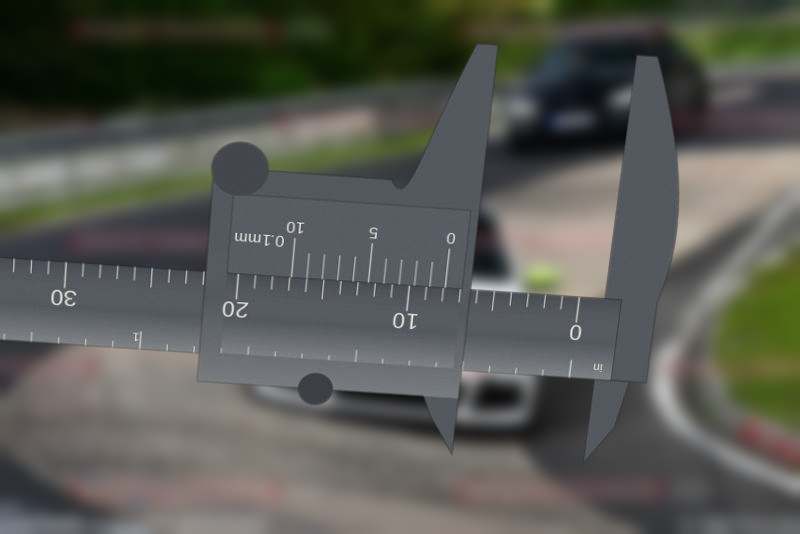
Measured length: 7.9 mm
